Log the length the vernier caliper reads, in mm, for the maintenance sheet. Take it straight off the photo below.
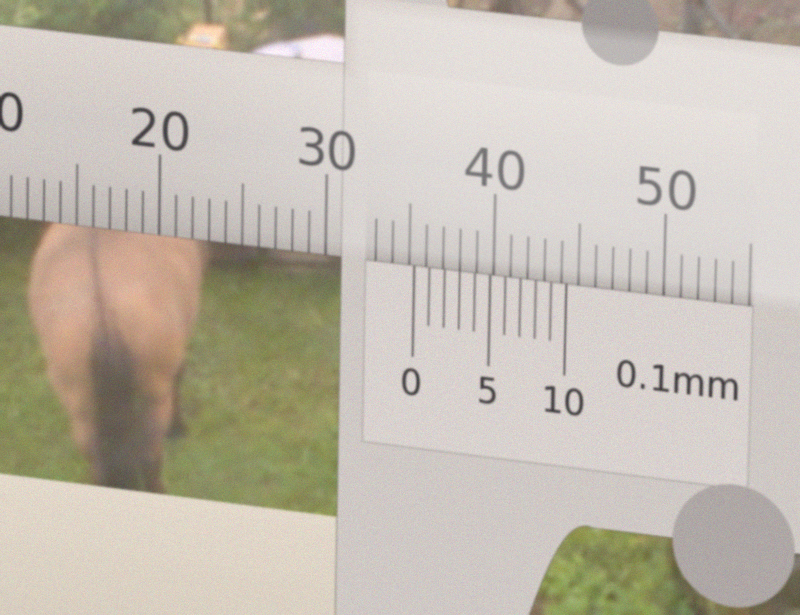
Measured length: 35.3 mm
